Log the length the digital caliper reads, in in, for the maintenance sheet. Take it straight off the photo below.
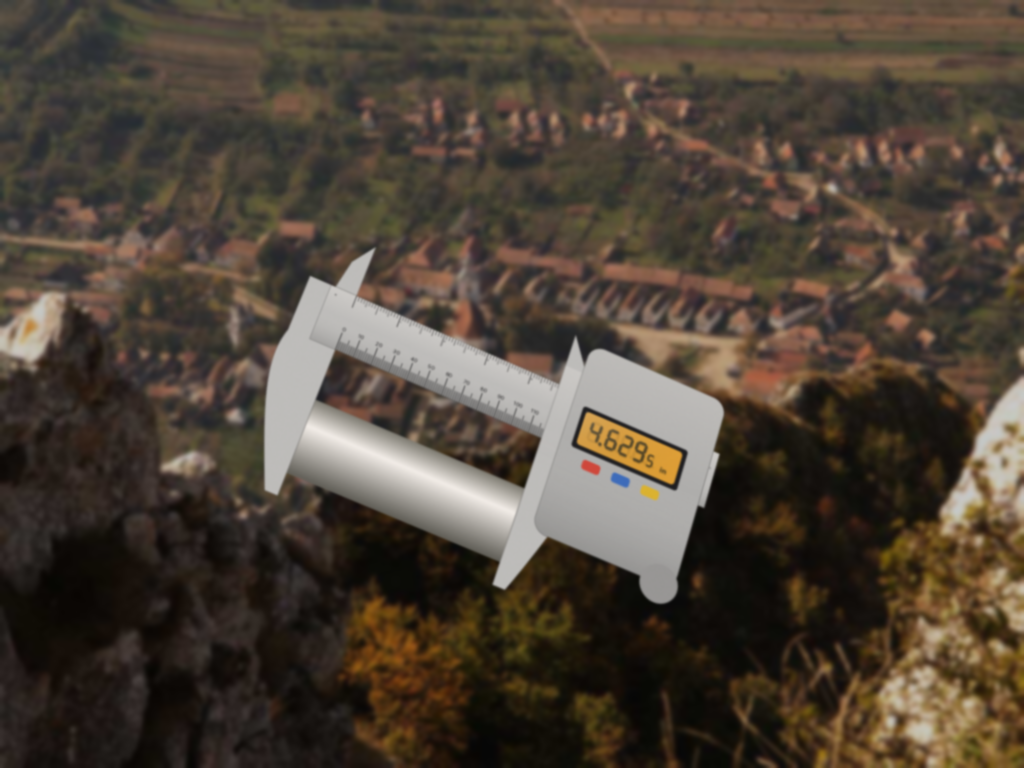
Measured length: 4.6295 in
